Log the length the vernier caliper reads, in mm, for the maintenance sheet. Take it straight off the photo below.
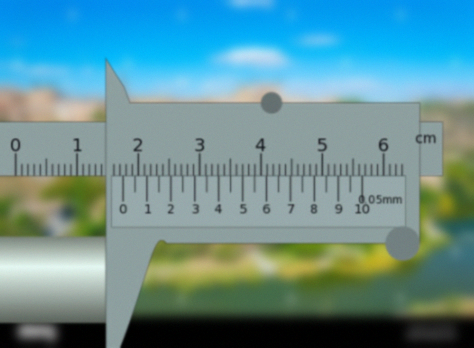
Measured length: 17.5 mm
